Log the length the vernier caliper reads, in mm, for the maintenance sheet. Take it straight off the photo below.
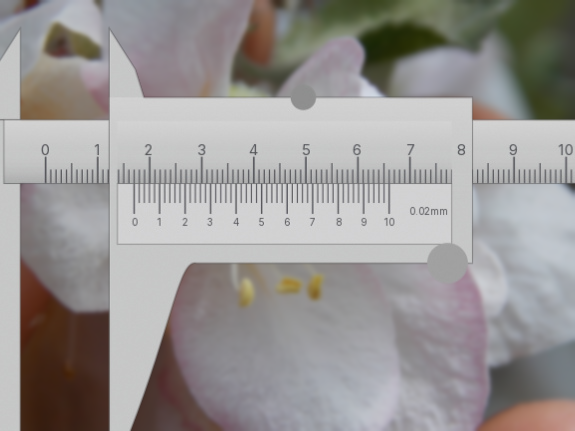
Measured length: 17.0 mm
